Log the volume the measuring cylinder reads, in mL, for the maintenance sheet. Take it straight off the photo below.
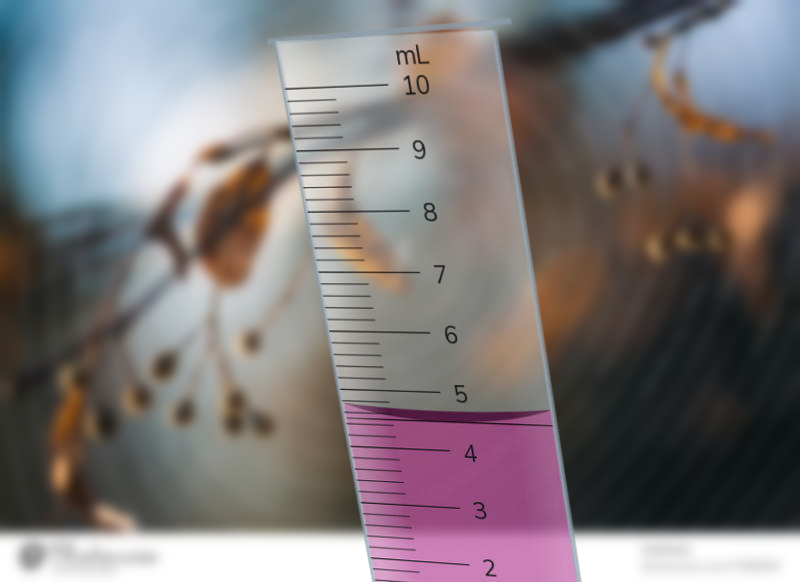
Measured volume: 4.5 mL
